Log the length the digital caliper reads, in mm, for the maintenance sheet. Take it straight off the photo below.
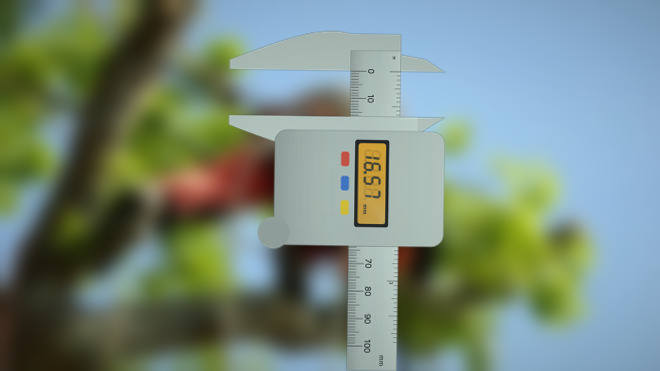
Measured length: 16.57 mm
